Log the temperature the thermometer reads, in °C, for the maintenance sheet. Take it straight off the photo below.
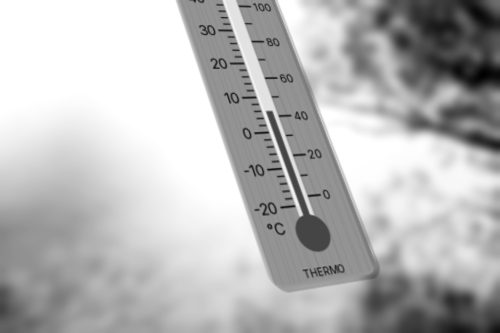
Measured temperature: 6 °C
